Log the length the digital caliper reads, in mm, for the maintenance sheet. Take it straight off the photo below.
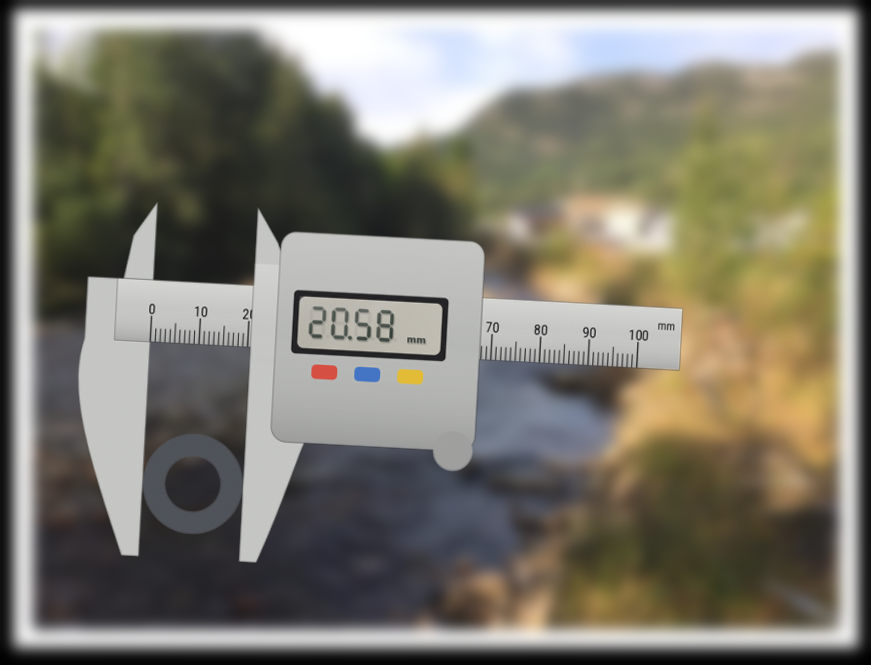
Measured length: 20.58 mm
